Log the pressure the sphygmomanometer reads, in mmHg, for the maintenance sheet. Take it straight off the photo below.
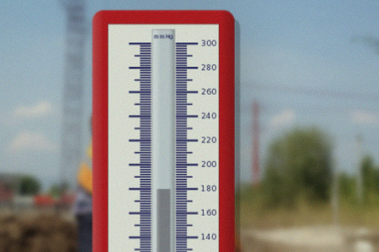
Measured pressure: 180 mmHg
